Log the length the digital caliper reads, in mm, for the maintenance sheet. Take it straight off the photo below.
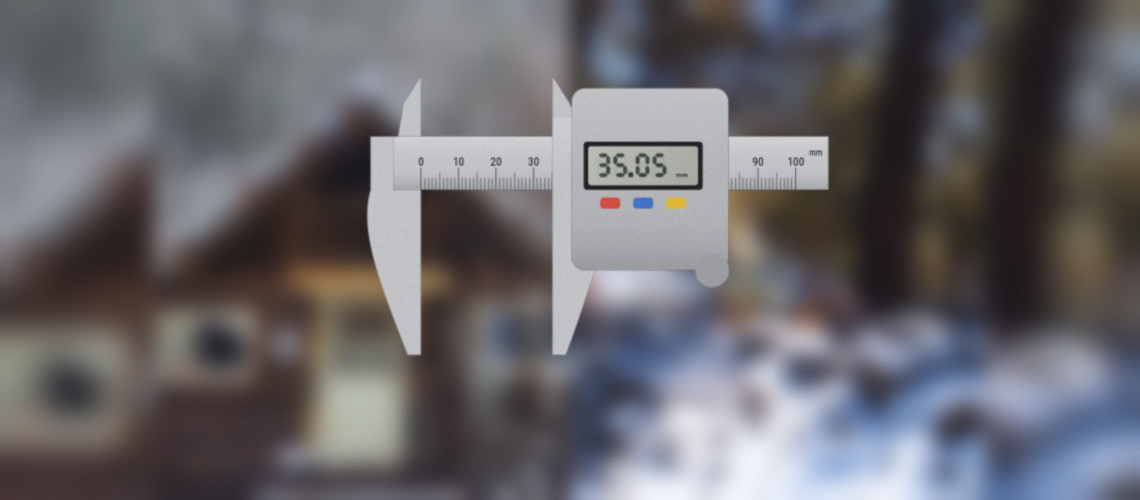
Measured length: 35.05 mm
